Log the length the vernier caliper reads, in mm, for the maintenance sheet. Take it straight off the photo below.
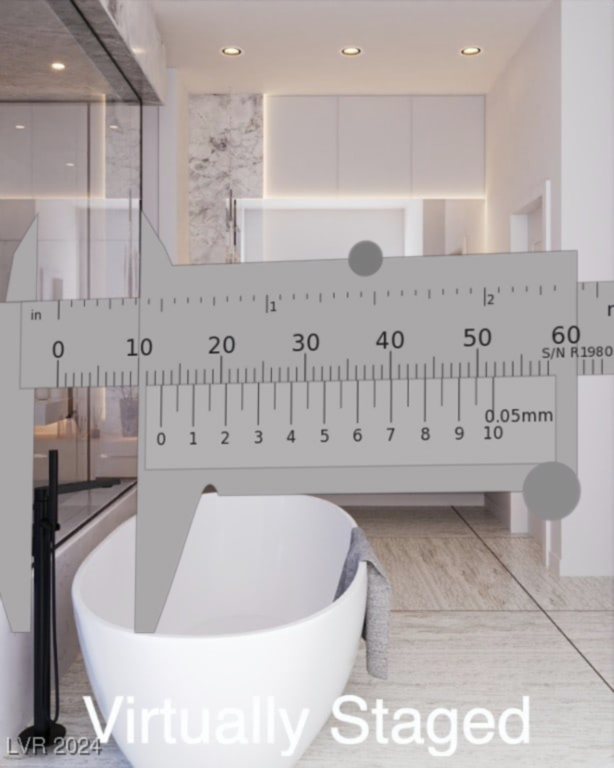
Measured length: 12.8 mm
